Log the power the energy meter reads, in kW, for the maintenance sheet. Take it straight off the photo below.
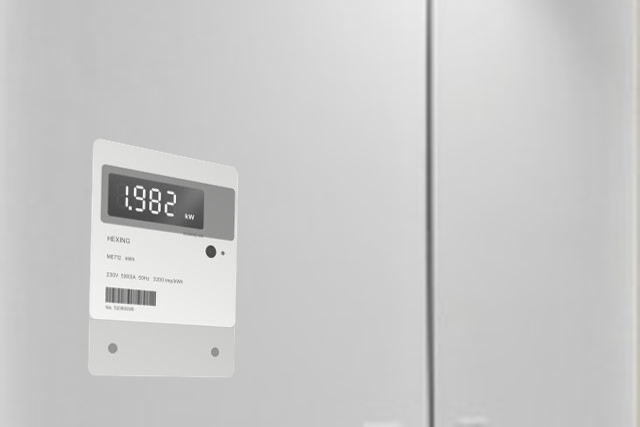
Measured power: 1.982 kW
